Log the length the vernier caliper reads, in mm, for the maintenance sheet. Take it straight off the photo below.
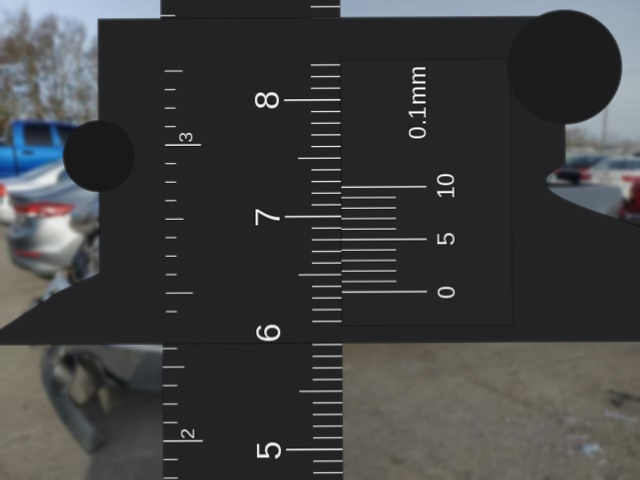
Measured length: 63.5 mm
